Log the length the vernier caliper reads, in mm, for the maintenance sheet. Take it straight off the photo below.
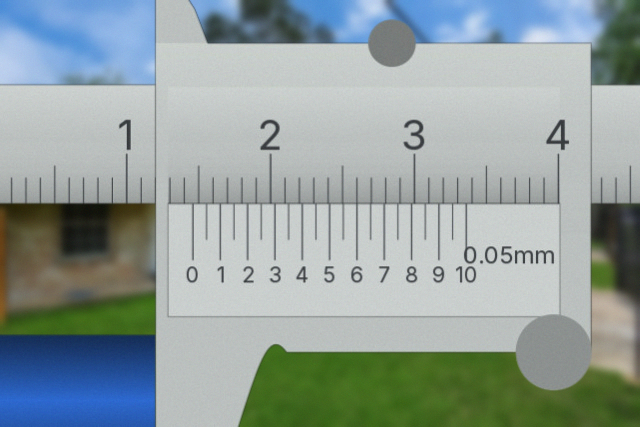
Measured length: 14.6 mm
